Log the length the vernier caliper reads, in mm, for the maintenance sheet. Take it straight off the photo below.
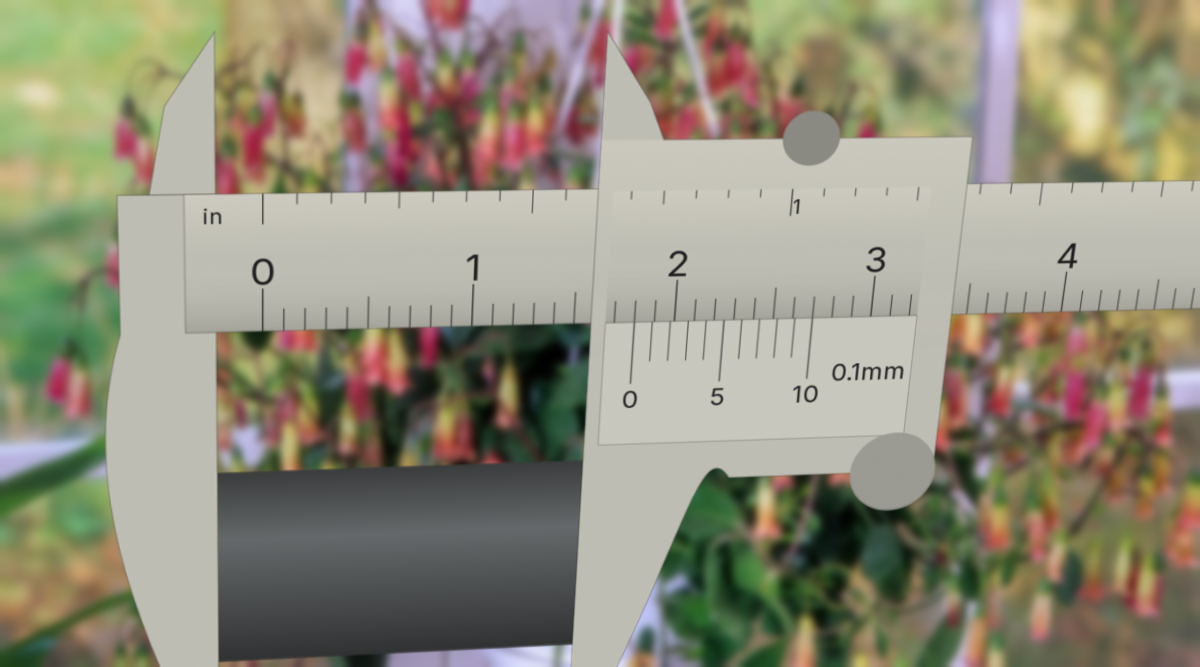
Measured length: 18.0 mm
